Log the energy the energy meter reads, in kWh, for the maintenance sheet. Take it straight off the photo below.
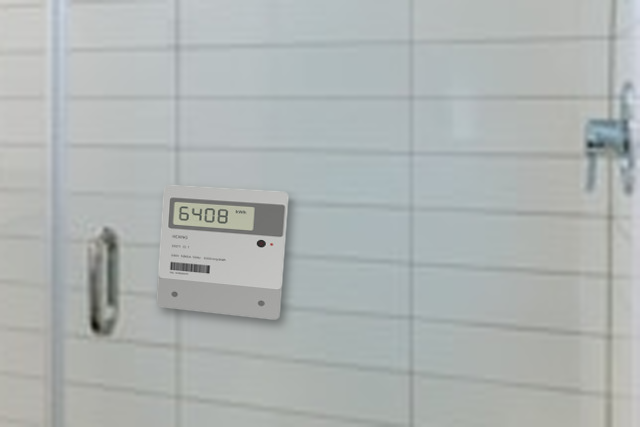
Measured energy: 6408 kWh
